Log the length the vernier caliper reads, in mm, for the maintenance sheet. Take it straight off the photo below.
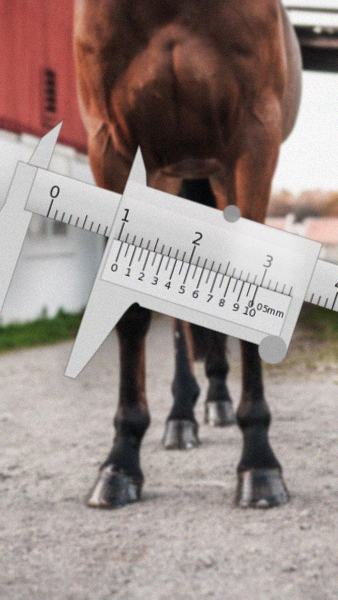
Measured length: 10.6 mm
